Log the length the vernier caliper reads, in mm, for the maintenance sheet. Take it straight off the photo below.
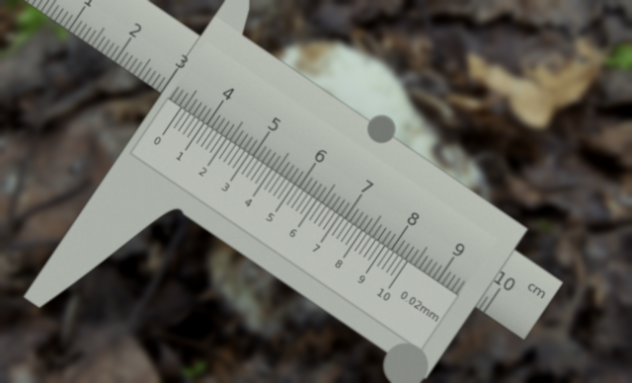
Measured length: 34.5 mm
